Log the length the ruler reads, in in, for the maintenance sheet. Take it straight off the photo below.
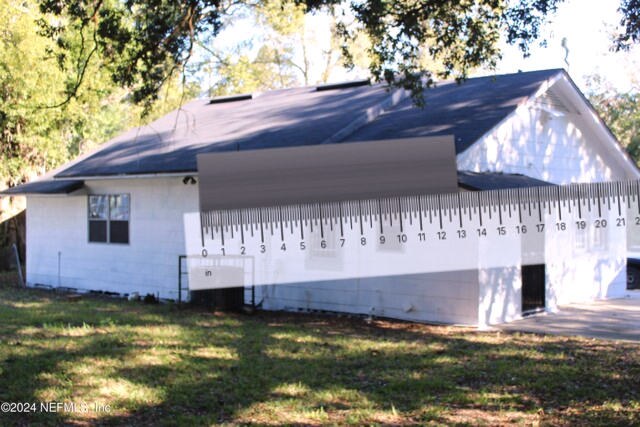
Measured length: 13 in
